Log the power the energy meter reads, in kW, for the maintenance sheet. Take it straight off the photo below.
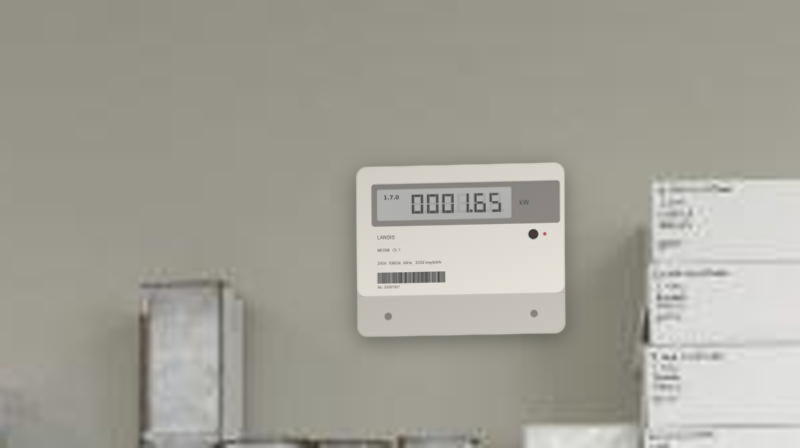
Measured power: 1.65 kW
